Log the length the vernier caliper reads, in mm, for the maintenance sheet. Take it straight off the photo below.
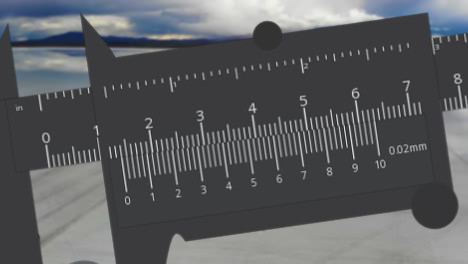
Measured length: 14.0 mm
